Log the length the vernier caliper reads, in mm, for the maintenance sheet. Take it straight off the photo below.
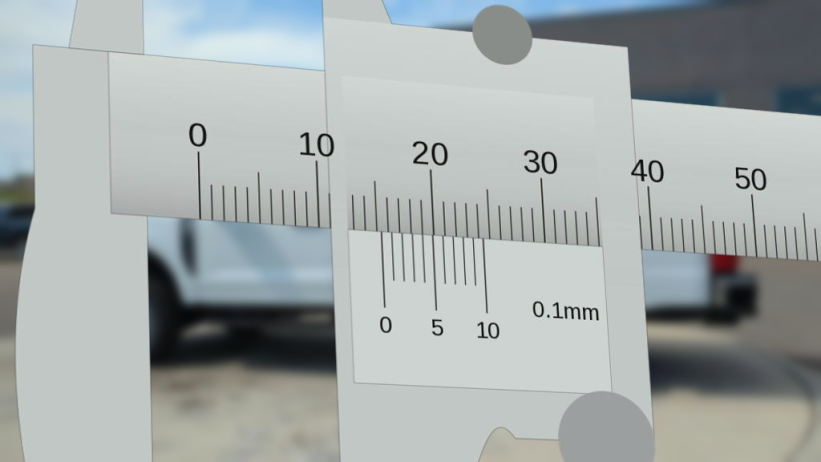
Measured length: 15.4 mm
